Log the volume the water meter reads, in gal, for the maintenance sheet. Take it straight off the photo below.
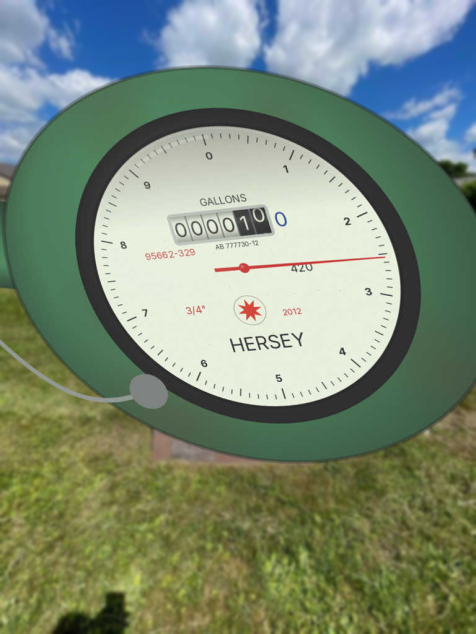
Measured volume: 102.5 gal
